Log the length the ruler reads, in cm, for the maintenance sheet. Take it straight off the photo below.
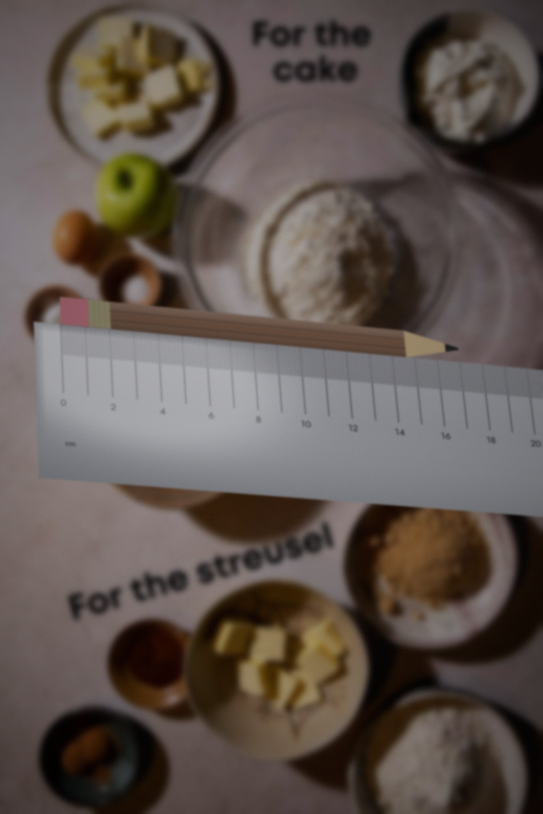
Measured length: 17 cm
